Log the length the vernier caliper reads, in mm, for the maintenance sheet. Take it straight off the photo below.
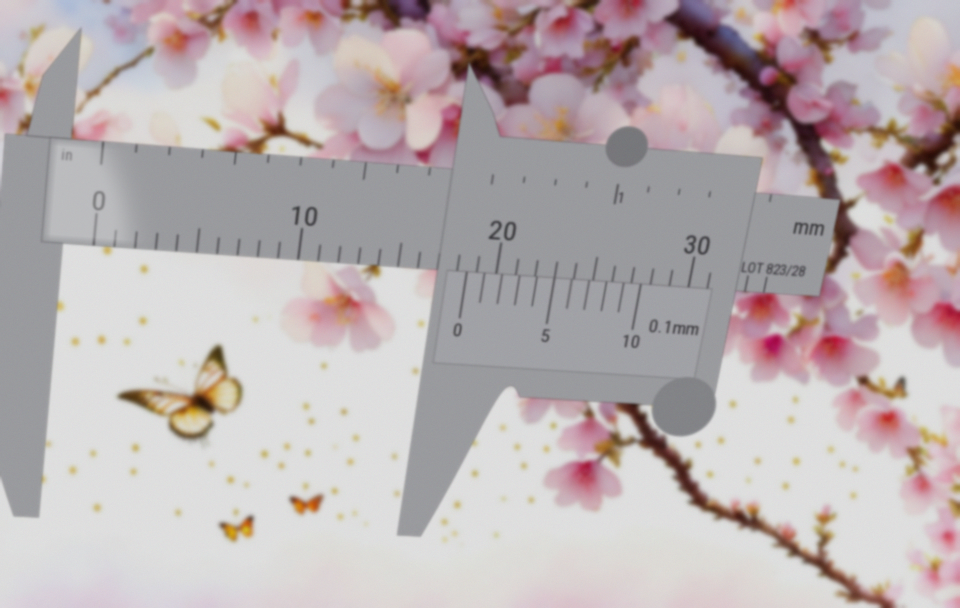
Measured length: 18.5 mm
